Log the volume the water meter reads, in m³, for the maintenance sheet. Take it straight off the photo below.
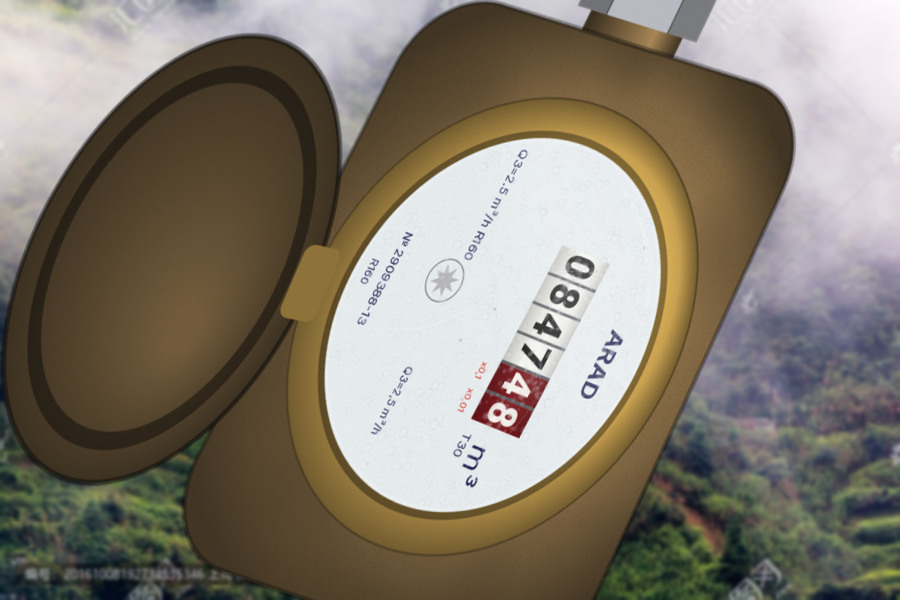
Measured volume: 847.48 m³
